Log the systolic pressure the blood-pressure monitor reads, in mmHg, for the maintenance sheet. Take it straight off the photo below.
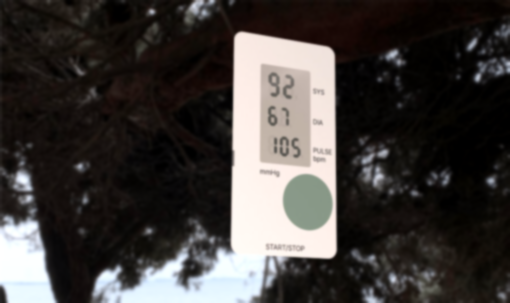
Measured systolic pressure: 92 mmHg
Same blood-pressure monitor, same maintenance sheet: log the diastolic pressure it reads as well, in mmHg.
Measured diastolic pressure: 67 mmHg
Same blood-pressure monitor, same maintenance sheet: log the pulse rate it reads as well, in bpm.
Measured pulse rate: 105 bpm
